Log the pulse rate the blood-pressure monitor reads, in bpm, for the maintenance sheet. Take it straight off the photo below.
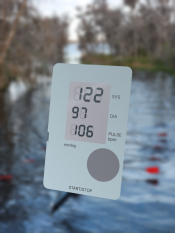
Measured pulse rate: 106 bpm
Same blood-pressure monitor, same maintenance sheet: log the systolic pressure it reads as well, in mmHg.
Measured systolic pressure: 122 mmHg
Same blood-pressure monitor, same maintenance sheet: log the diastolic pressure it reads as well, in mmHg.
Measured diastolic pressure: 97 mmHg
